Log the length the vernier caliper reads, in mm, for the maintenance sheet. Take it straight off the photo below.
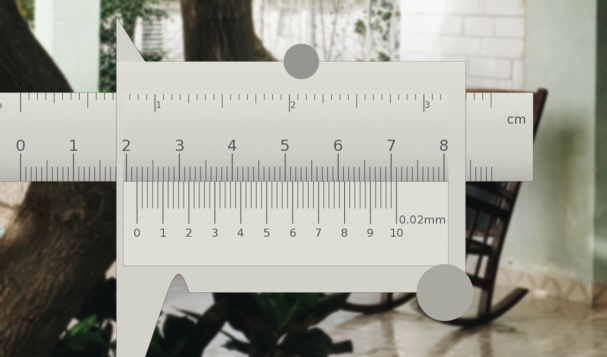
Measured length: 22.0 mm
